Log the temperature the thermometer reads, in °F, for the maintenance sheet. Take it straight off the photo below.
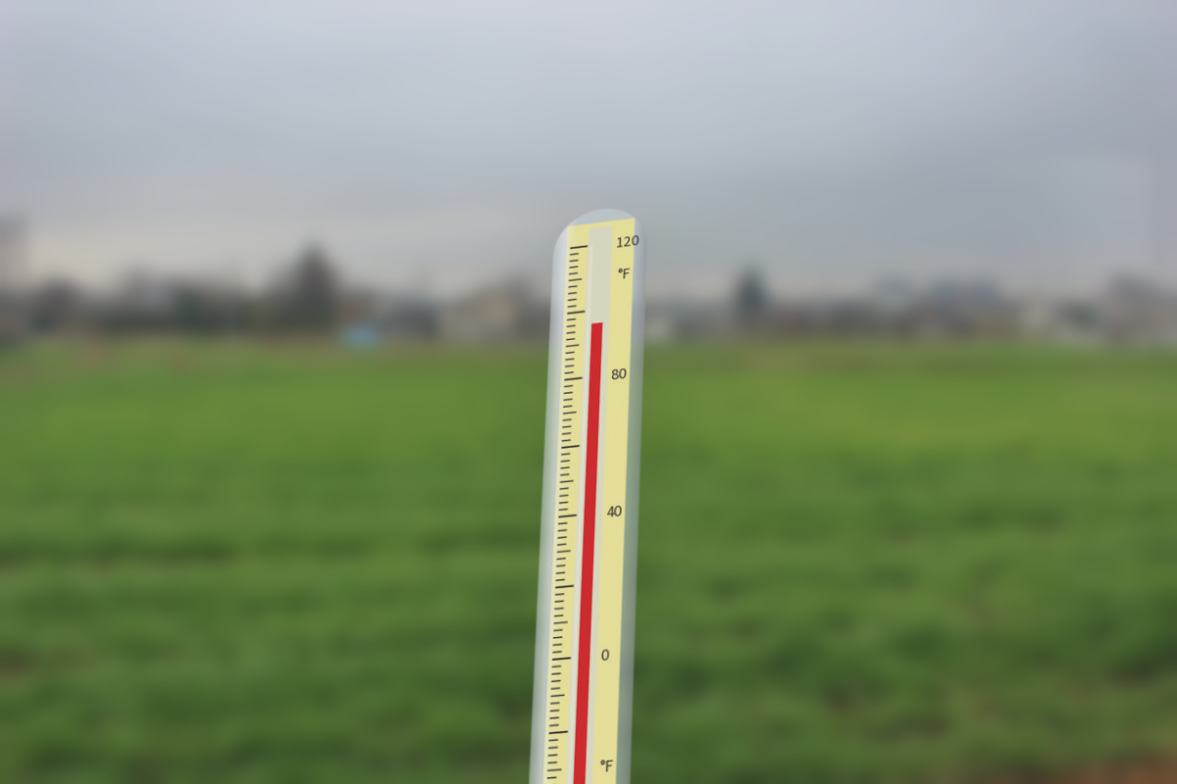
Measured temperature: 96 °F
